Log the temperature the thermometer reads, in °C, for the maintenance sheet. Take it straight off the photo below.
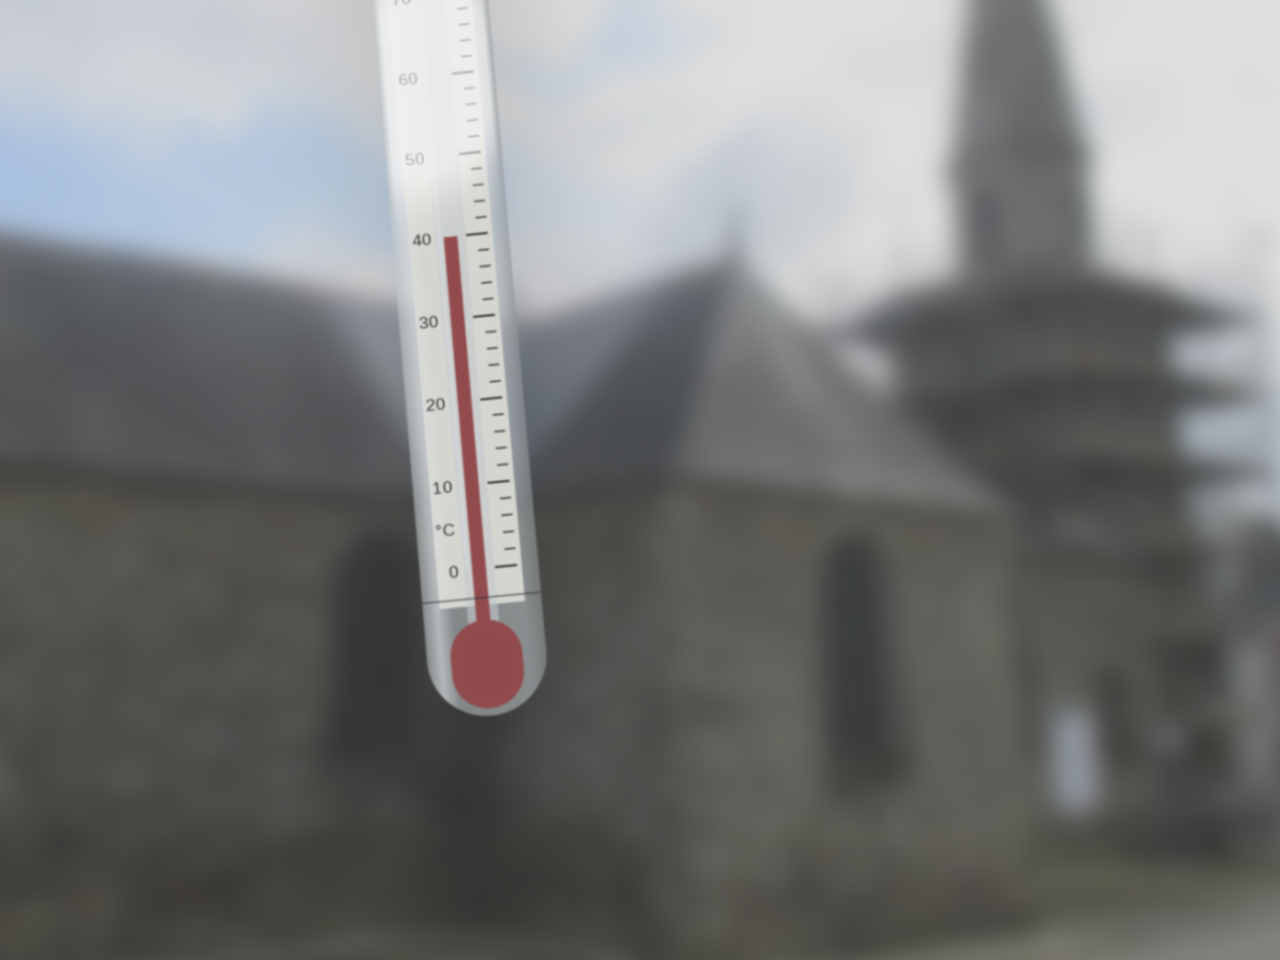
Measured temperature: 40 °C
